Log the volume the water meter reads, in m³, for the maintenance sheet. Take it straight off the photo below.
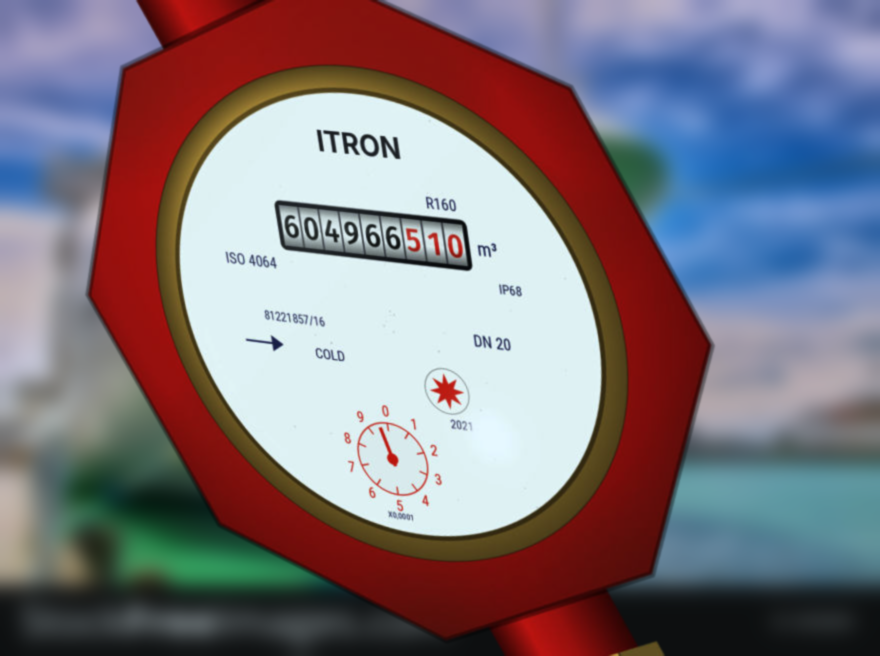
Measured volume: 604966.5099 m³
